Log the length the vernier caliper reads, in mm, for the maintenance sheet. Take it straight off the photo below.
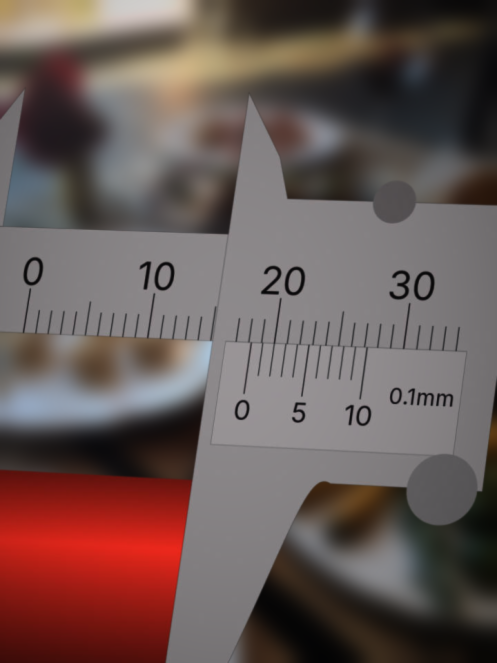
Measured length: 18.2 mm
